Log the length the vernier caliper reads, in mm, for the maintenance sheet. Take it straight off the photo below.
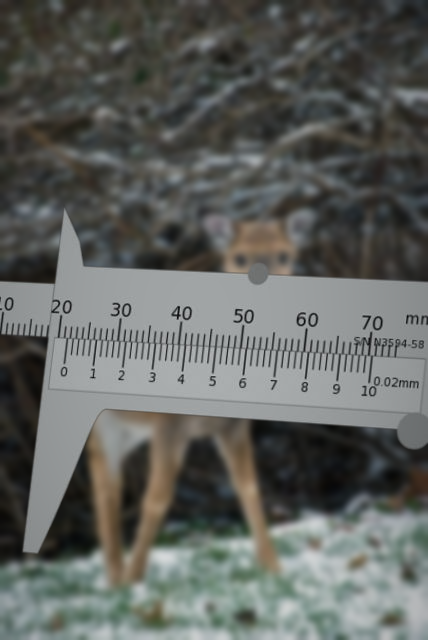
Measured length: 21.5 mm
